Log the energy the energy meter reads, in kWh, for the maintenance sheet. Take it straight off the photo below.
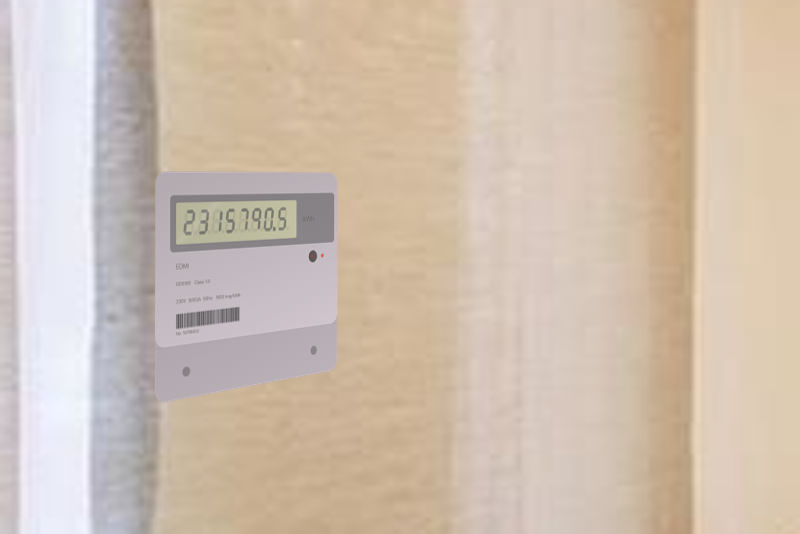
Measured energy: 2315790.5 kWh
